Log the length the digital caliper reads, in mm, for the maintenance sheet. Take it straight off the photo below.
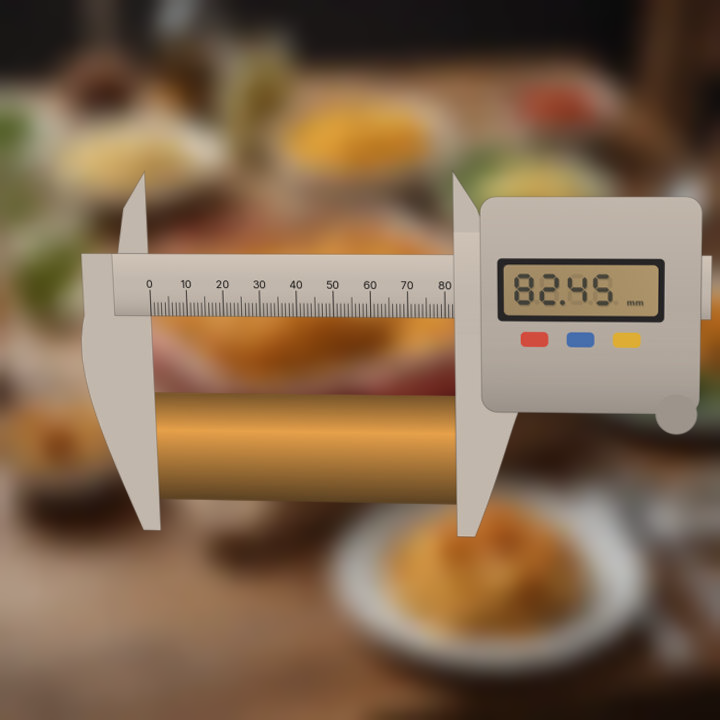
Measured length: 82.45 mm
